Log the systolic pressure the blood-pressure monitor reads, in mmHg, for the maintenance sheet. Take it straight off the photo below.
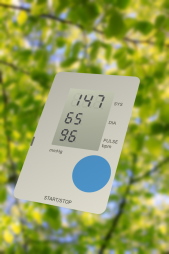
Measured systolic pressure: 147 mmHg
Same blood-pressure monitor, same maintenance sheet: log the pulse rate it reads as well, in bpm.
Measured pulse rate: 96 bpm
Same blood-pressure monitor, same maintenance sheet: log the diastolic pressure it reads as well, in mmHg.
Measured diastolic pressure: 65 mmHg
